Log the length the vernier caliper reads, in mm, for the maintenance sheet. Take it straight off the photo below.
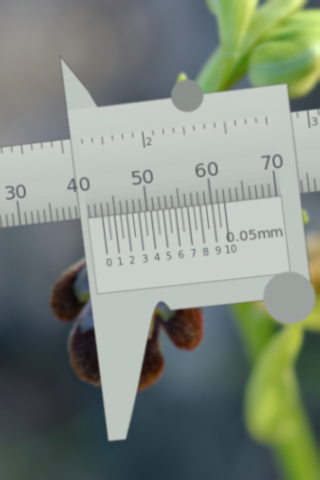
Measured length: 43.0 mm
